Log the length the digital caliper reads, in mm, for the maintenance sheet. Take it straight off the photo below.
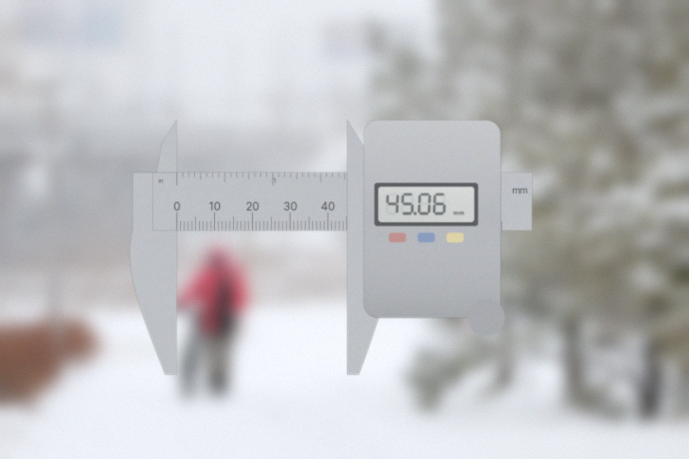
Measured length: 45.06 mm
